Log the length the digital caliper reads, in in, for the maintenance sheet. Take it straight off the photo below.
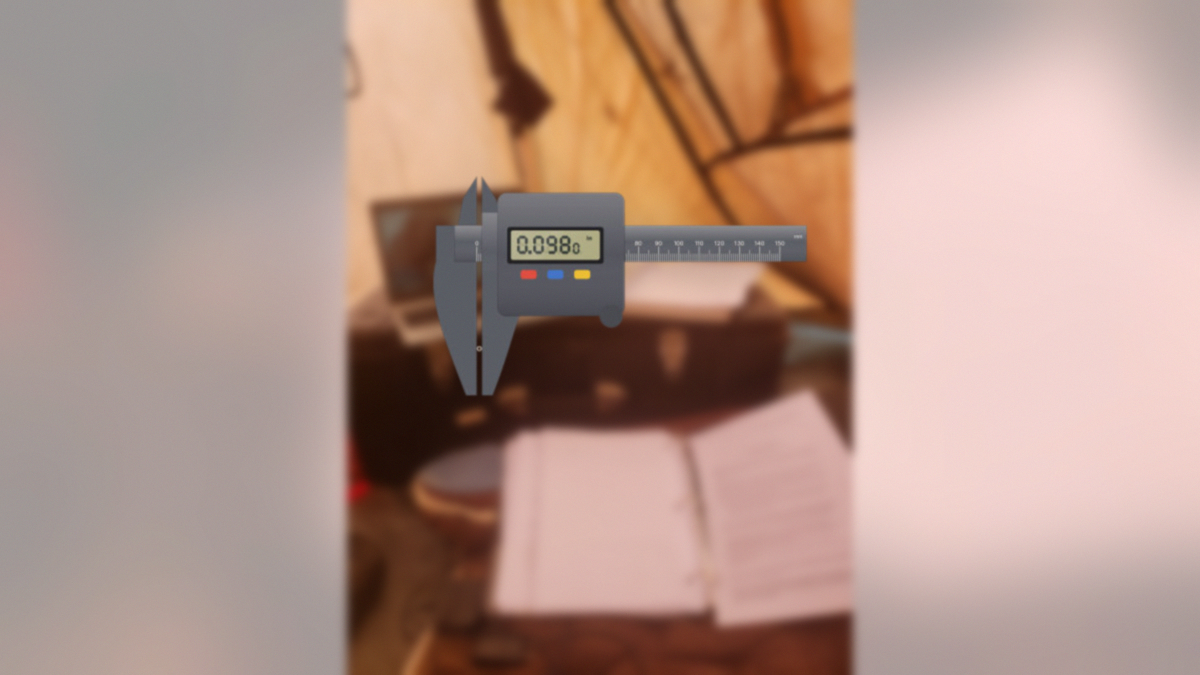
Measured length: 0.0980 in
